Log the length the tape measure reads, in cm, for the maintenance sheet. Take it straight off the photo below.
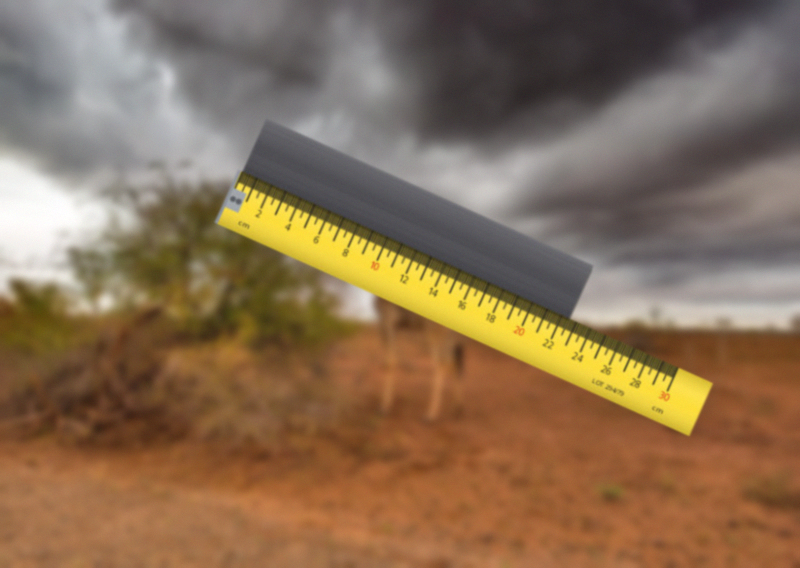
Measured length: 22.5 cm
